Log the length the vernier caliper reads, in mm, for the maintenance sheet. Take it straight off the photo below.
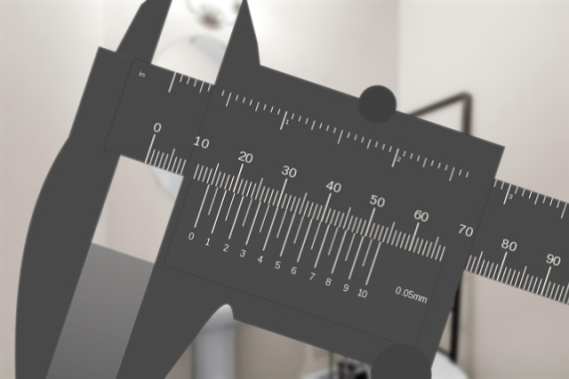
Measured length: 14.5 mm
